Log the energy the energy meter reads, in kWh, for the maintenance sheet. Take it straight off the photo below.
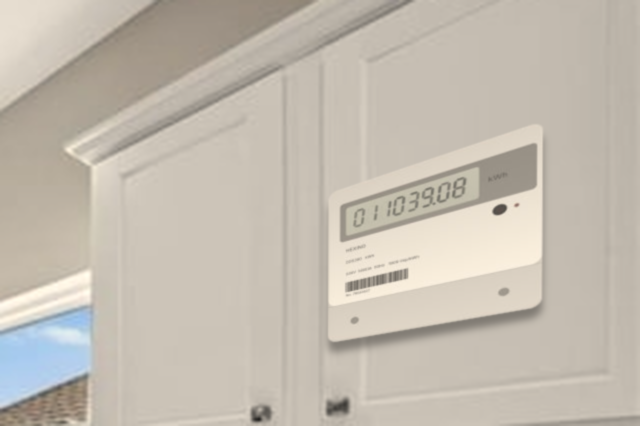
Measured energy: 11039.08 kWh
